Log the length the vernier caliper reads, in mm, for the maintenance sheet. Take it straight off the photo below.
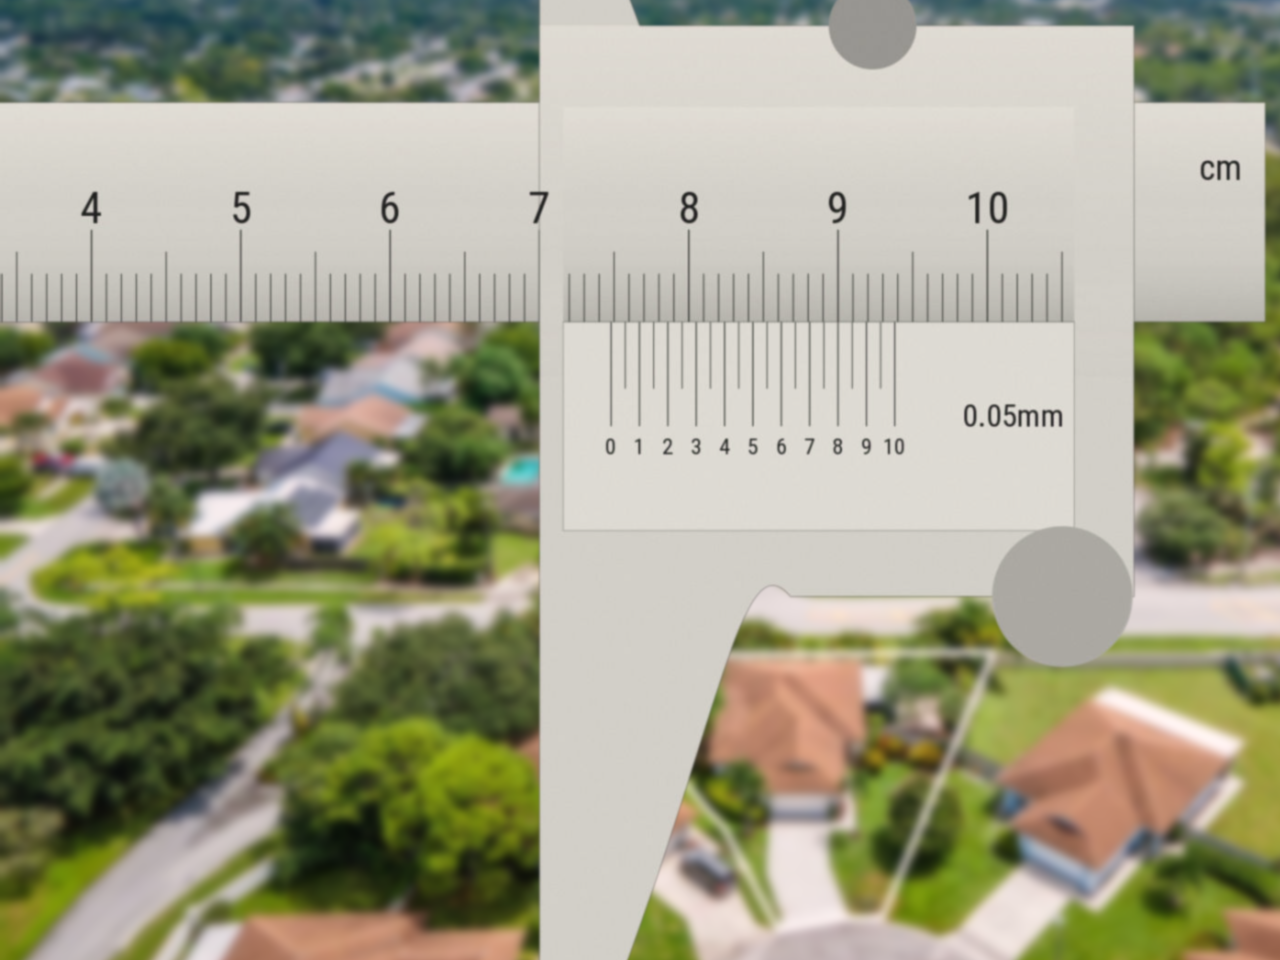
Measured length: 74.8 mm
